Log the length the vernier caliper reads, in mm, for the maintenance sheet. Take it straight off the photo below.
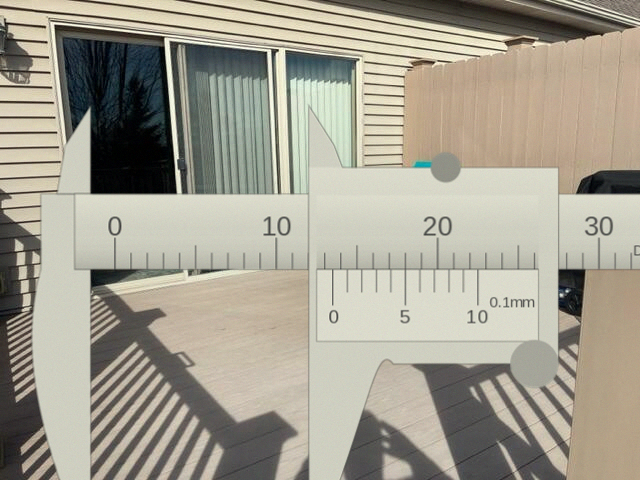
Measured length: 13.5 mm
